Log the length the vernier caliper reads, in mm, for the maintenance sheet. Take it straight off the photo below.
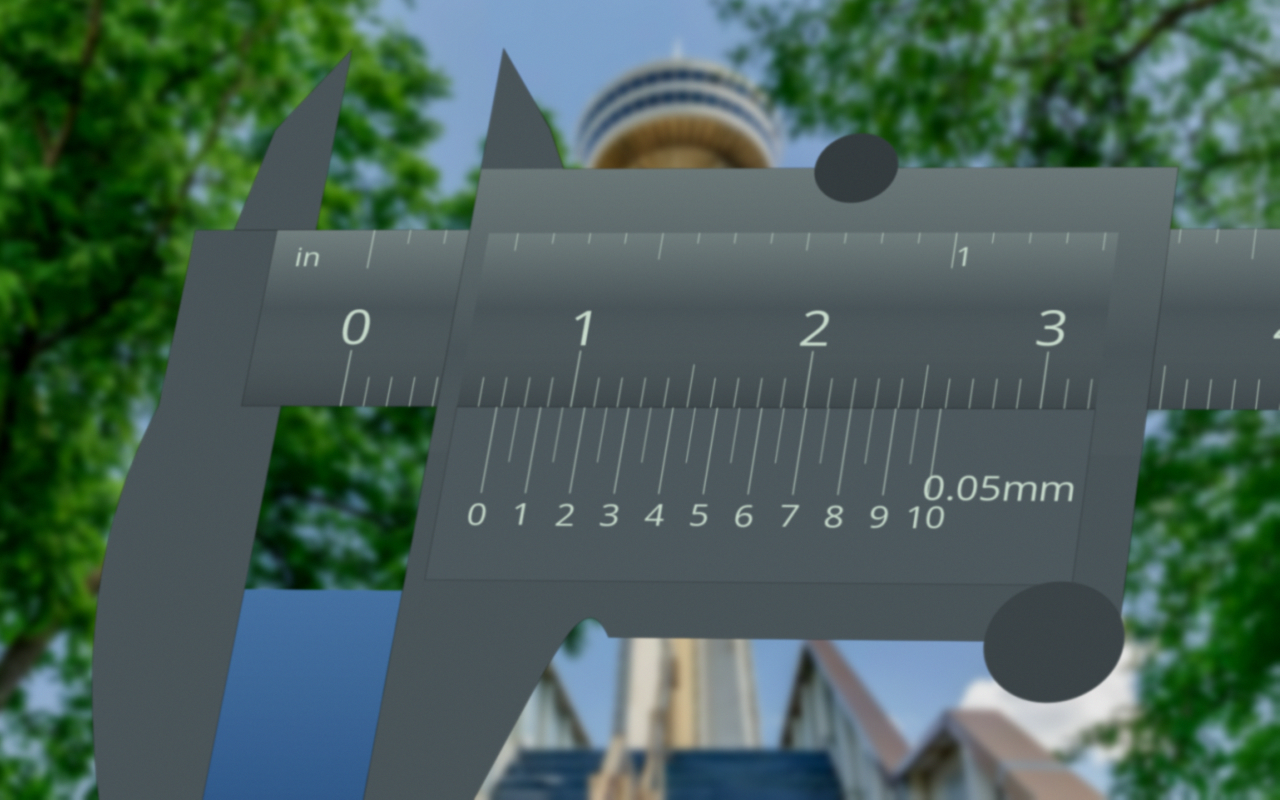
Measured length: 6.8 mm
